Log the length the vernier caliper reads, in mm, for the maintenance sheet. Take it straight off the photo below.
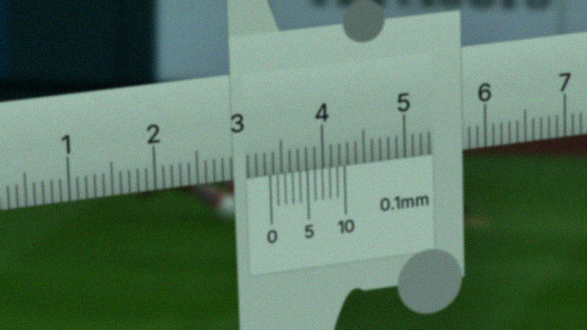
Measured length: 33.6 mm
